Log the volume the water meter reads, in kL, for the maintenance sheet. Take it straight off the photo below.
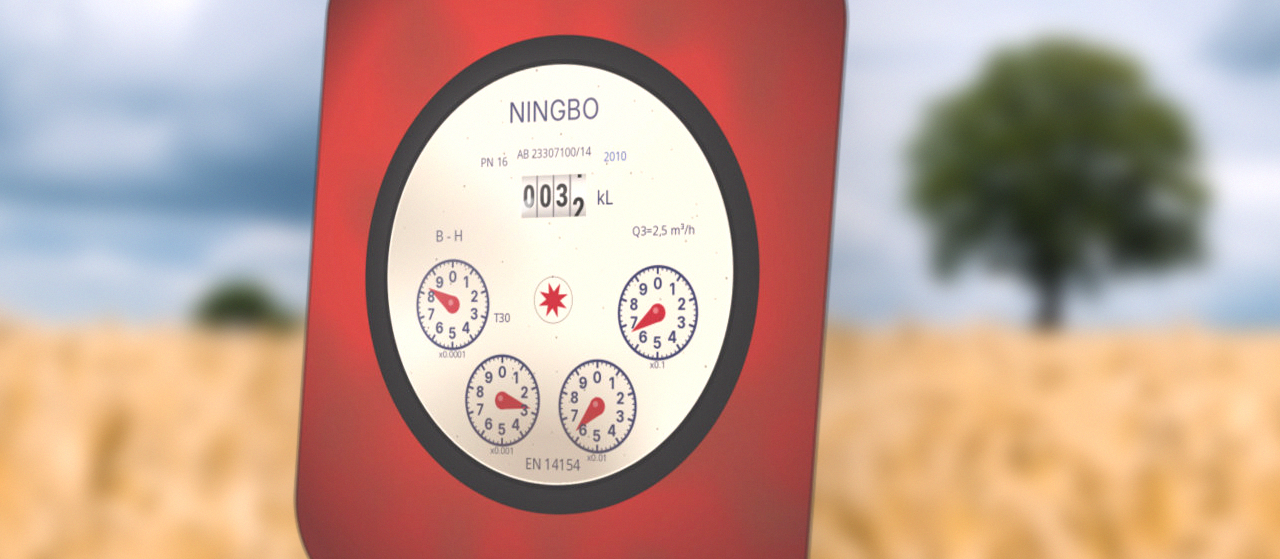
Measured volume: 31.6628 kL
